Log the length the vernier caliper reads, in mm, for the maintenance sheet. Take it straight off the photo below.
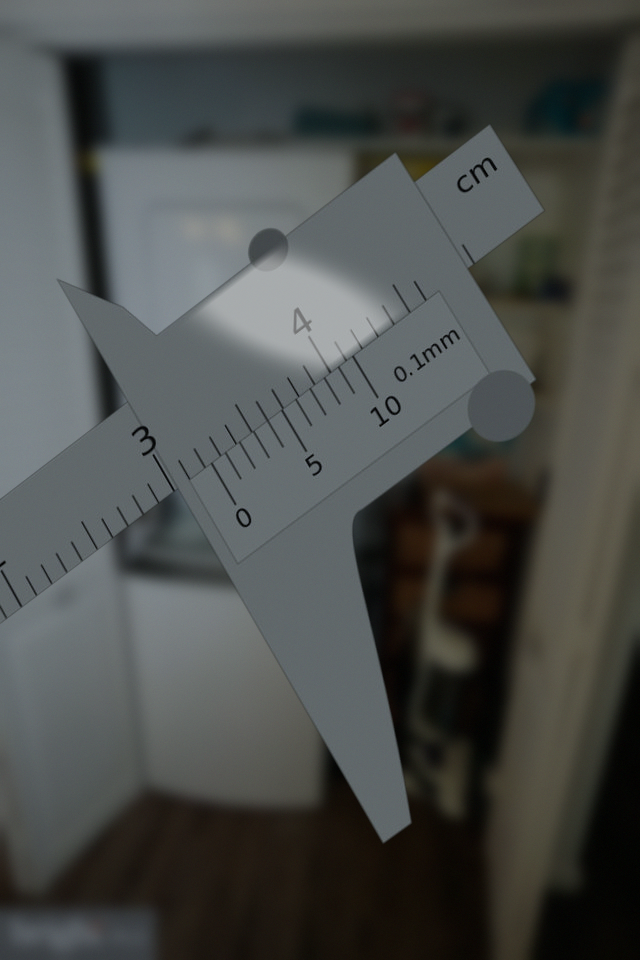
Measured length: 32.4 mm
